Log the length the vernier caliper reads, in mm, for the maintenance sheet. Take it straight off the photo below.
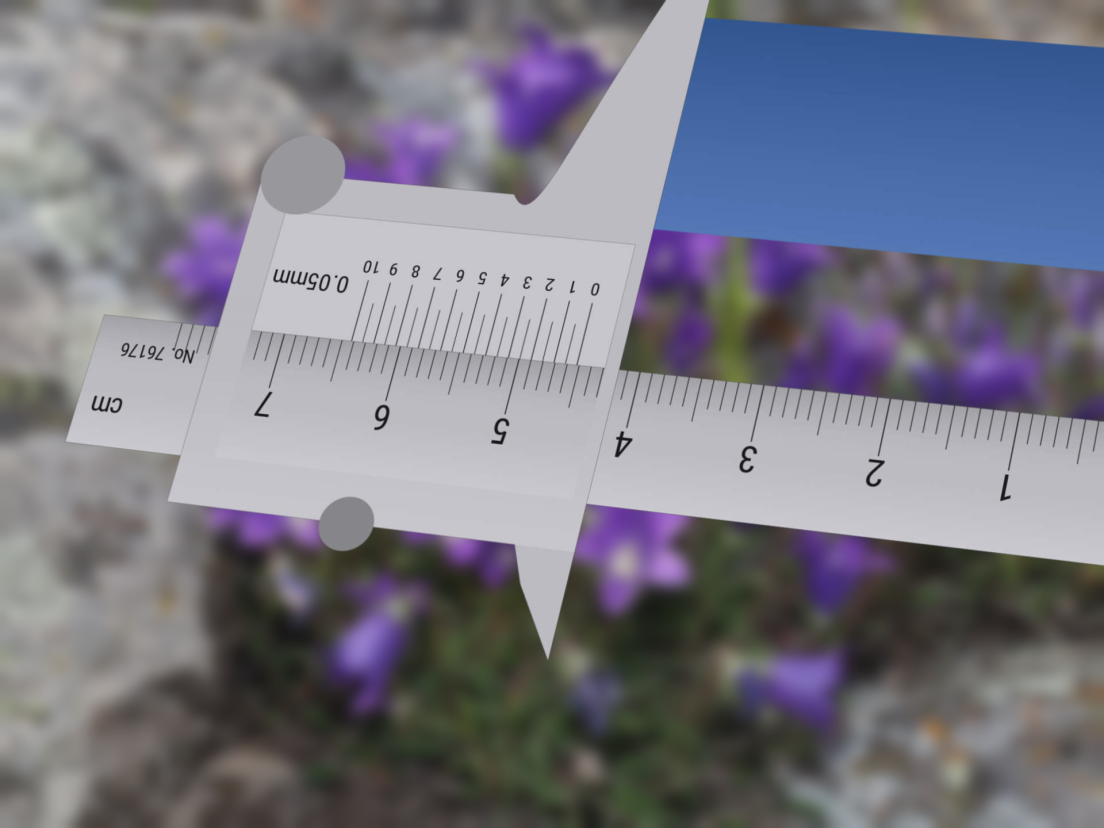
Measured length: 45.2 mm
